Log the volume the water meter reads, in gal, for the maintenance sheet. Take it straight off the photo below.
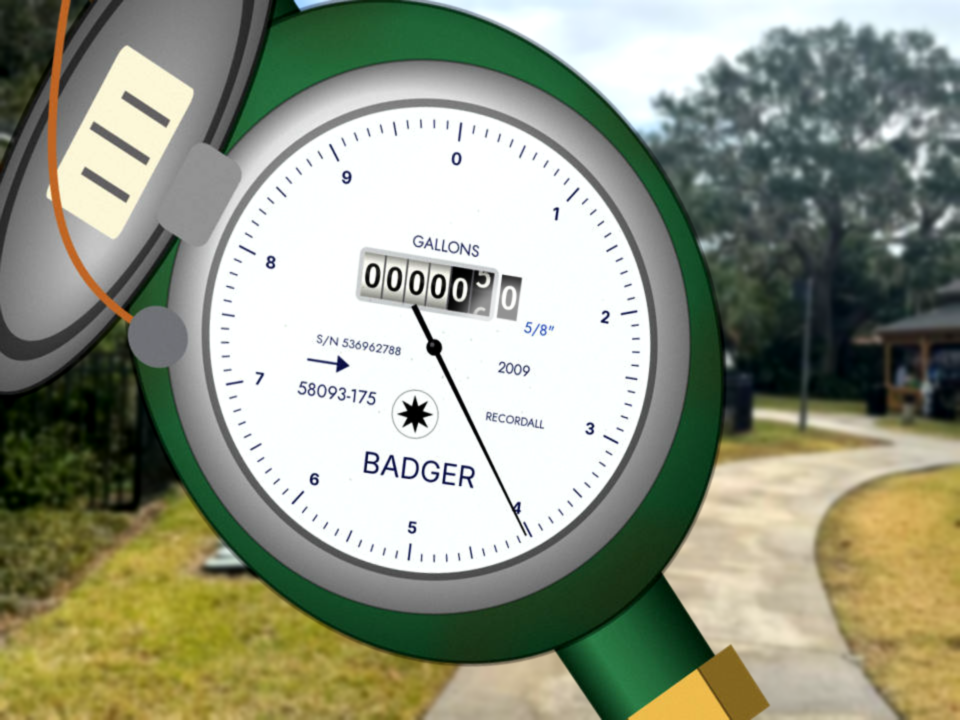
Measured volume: 54.0 gal
